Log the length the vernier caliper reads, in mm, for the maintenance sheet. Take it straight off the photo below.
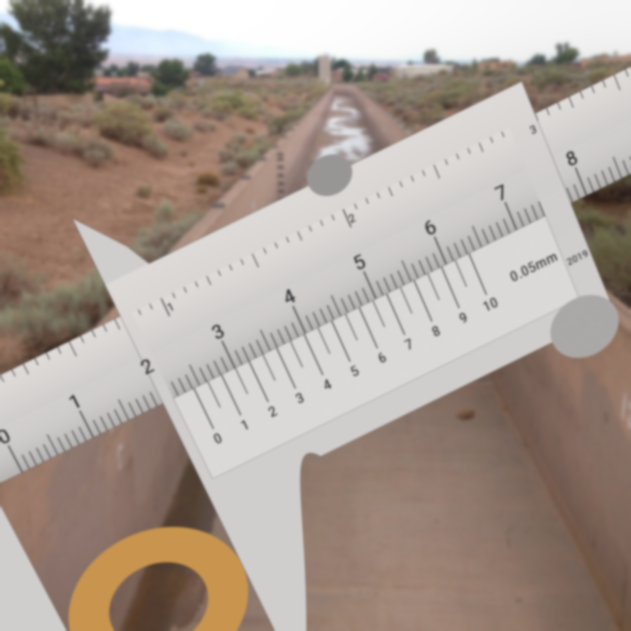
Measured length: 24.2 mm
